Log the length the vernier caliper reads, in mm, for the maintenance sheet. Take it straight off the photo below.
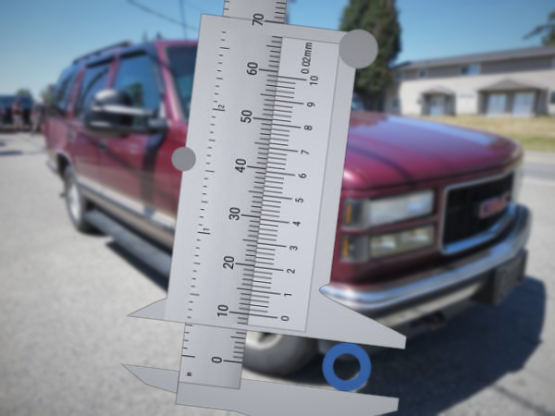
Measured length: 10.0 mm
